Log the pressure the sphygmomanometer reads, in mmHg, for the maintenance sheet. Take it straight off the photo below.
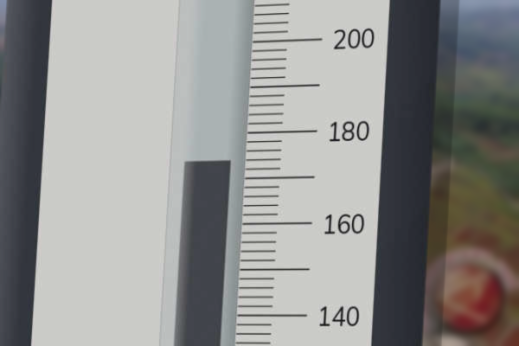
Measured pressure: 174 mmHg
